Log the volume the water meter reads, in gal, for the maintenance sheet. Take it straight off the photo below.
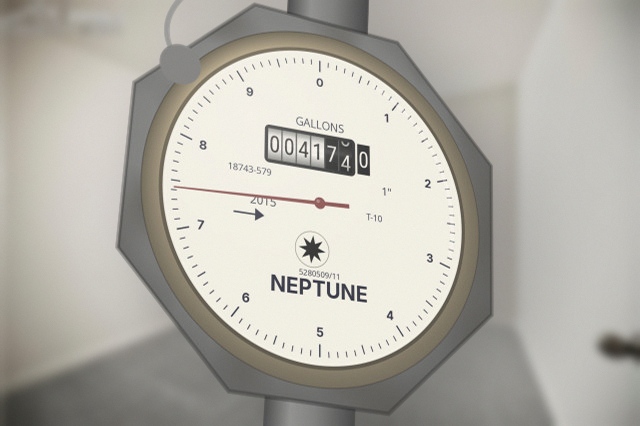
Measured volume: 41737.4 gal
